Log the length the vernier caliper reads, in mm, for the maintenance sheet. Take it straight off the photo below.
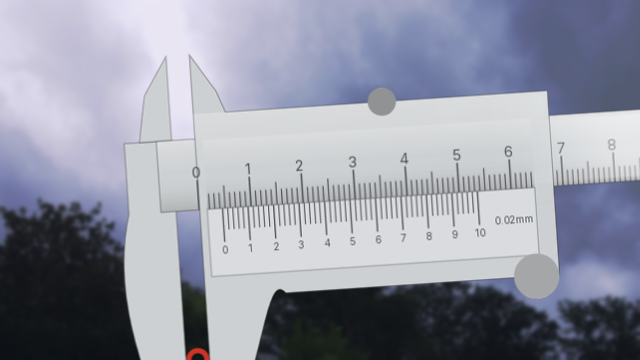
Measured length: 4.5 mm
